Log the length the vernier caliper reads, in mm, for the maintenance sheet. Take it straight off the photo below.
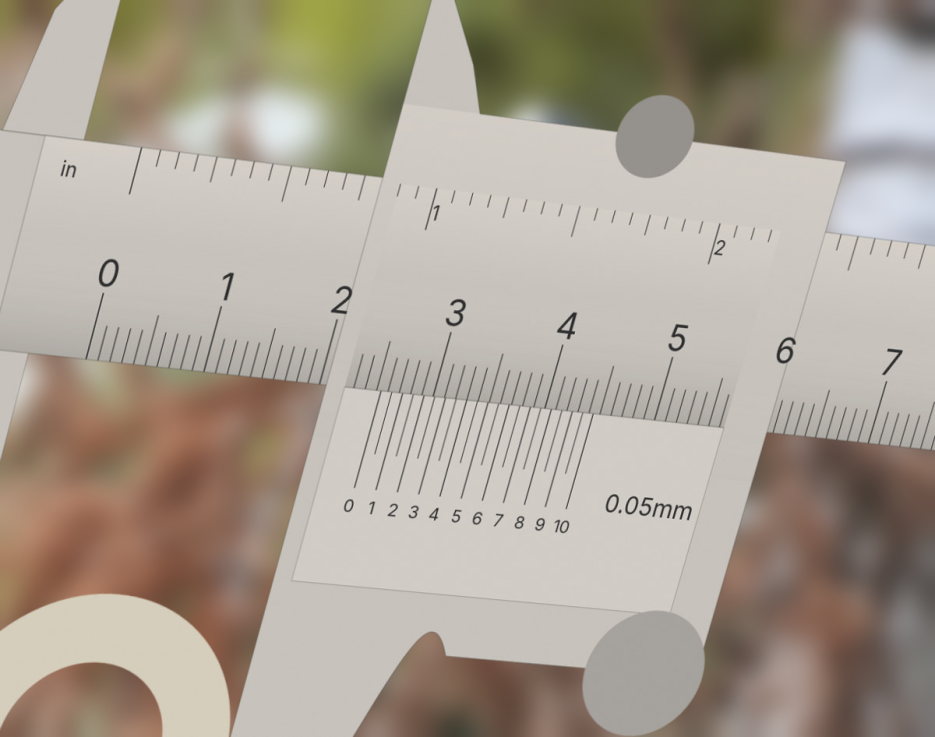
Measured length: 25.4 mm
